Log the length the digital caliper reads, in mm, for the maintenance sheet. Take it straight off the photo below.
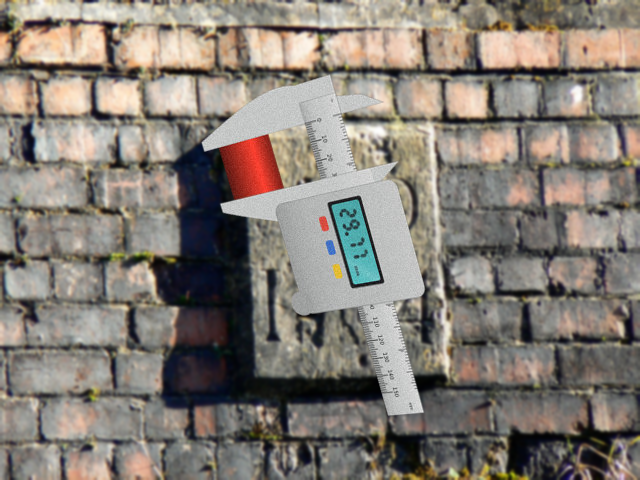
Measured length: 29.77 mm
